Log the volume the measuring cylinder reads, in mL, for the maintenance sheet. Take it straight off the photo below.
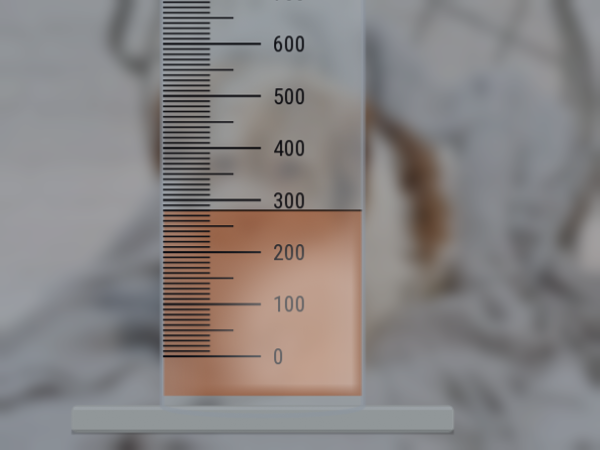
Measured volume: 280 mL
